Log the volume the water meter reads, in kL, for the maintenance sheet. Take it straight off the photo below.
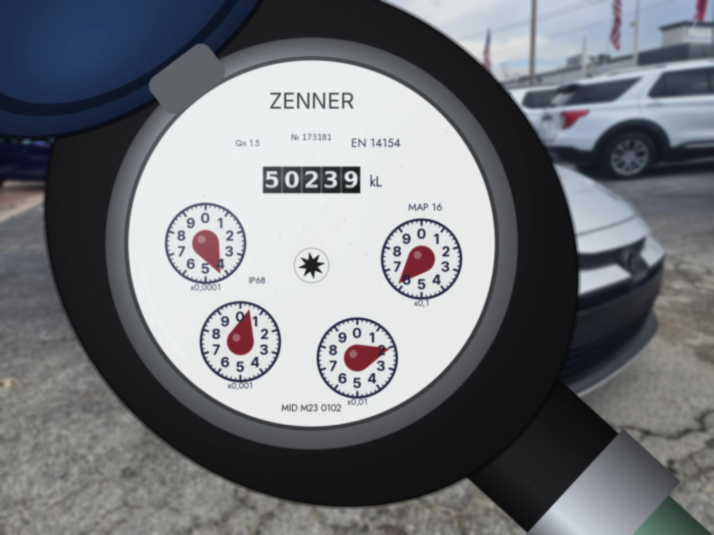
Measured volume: 50239.6204 kL
